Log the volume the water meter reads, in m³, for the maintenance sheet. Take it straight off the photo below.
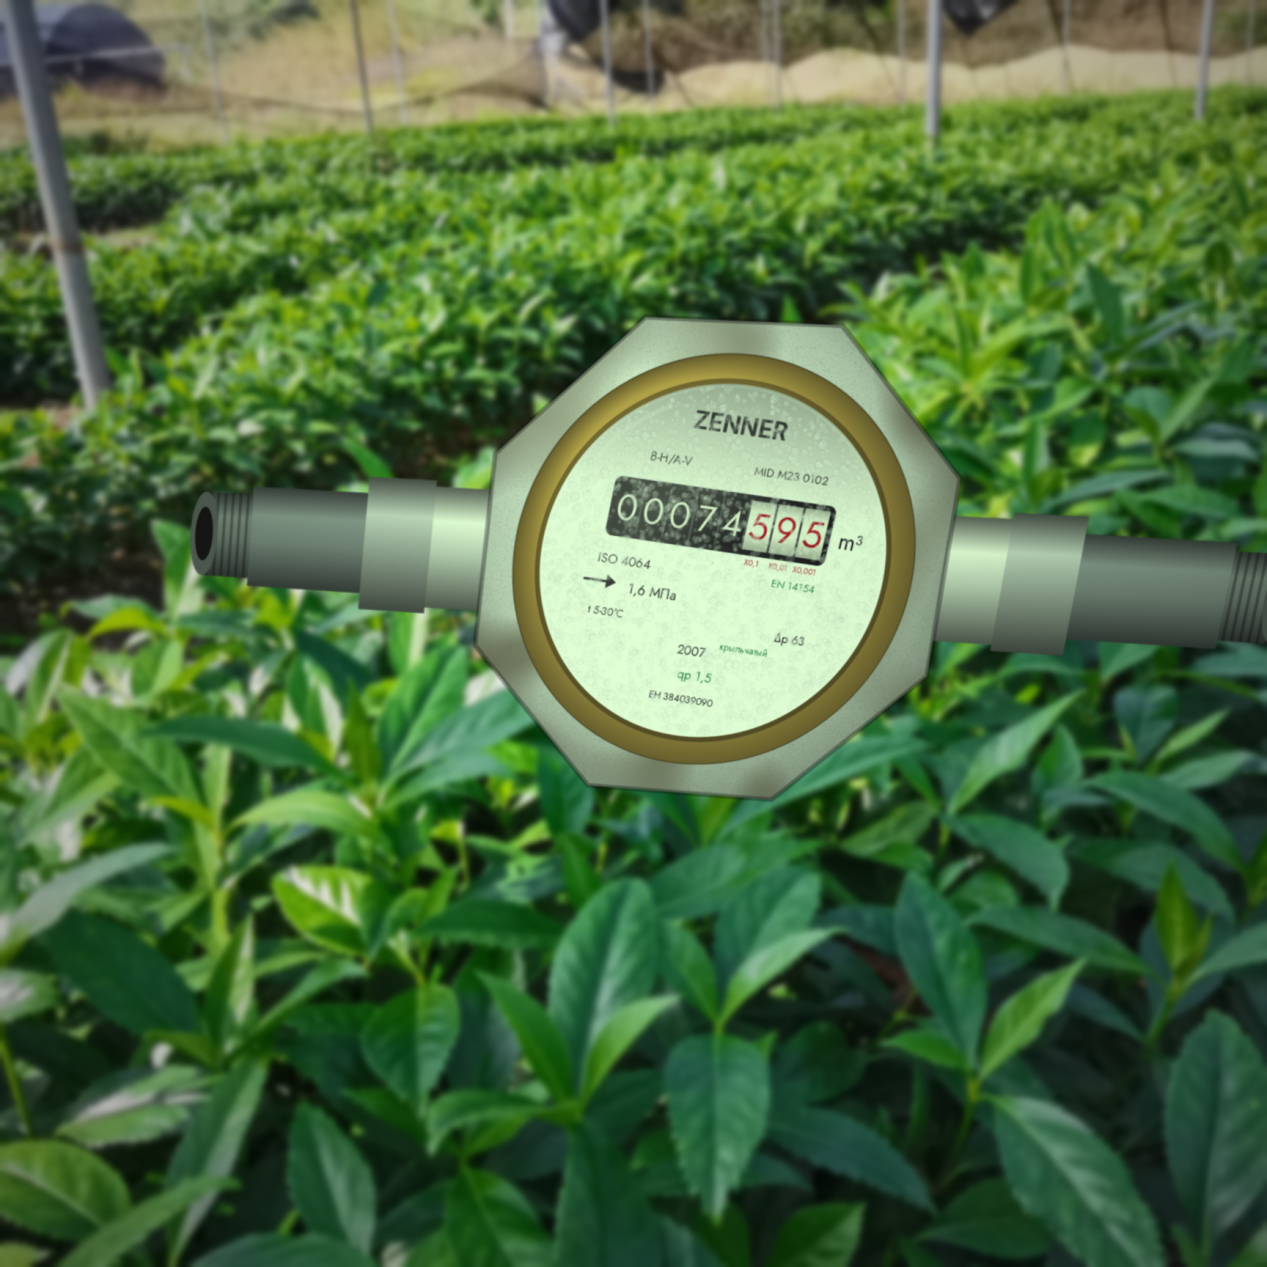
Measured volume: 74.595 m³
